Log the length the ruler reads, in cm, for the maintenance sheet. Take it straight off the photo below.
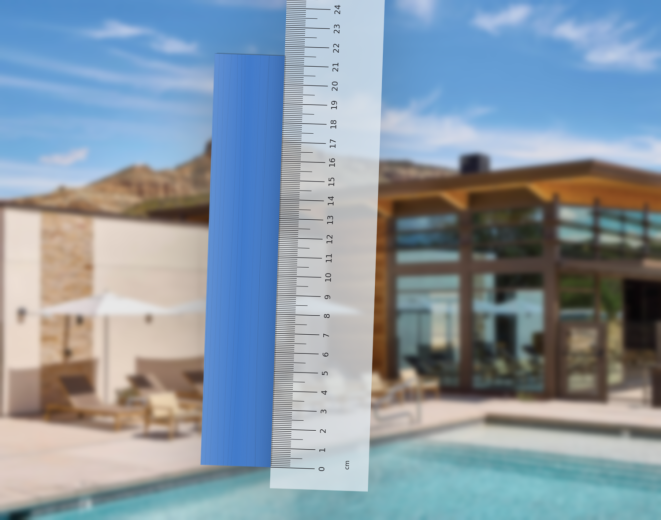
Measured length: 21.5 cm
